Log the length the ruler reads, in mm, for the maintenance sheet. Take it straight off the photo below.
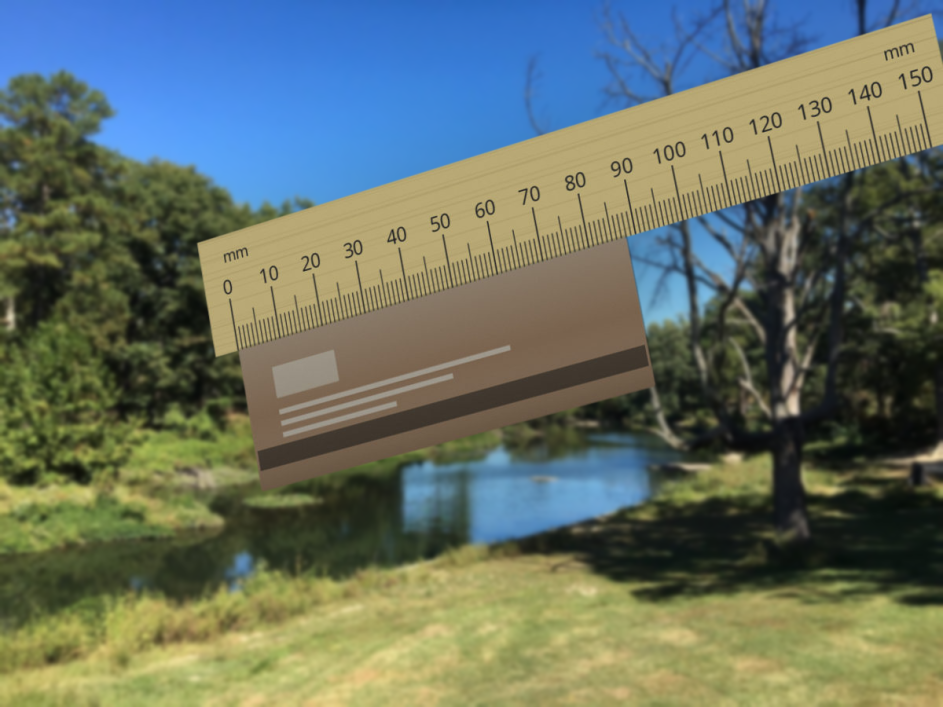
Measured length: 88 mm
